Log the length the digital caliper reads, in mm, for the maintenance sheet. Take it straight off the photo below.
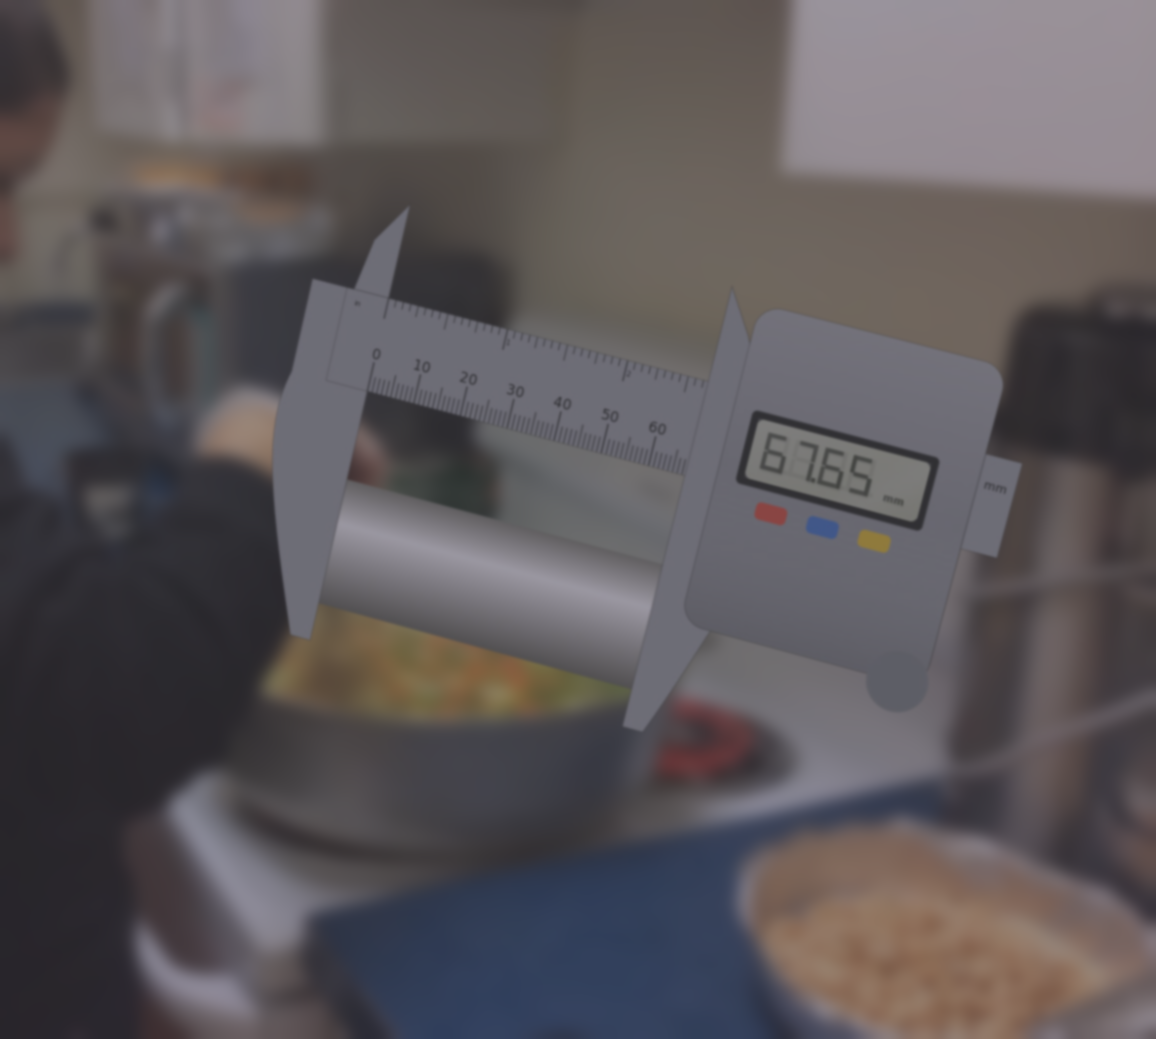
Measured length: 67.65 mm
